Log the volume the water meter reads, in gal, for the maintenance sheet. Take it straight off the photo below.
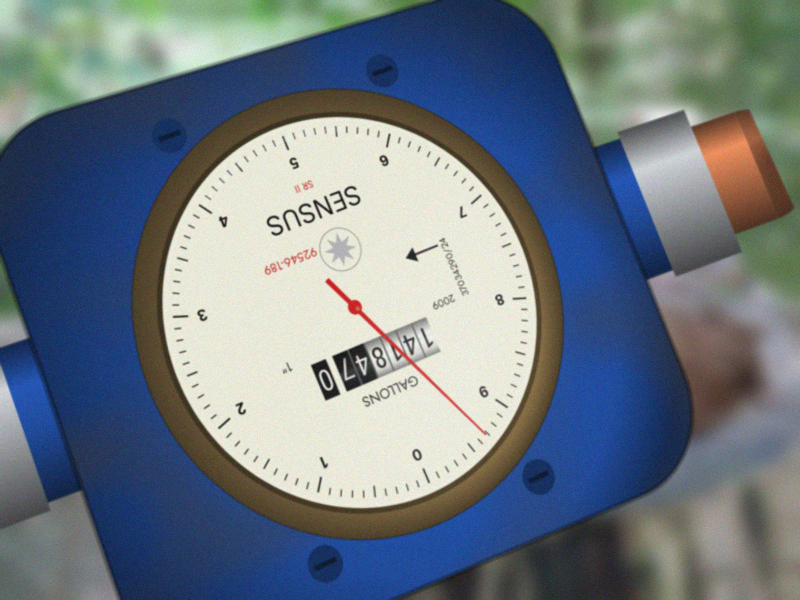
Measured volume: 1418469.3 gal
